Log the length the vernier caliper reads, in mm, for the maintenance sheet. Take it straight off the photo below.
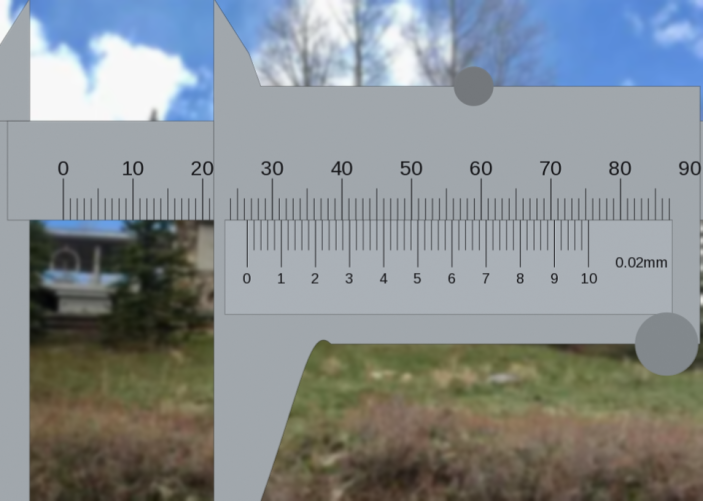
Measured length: 26.4 mm
